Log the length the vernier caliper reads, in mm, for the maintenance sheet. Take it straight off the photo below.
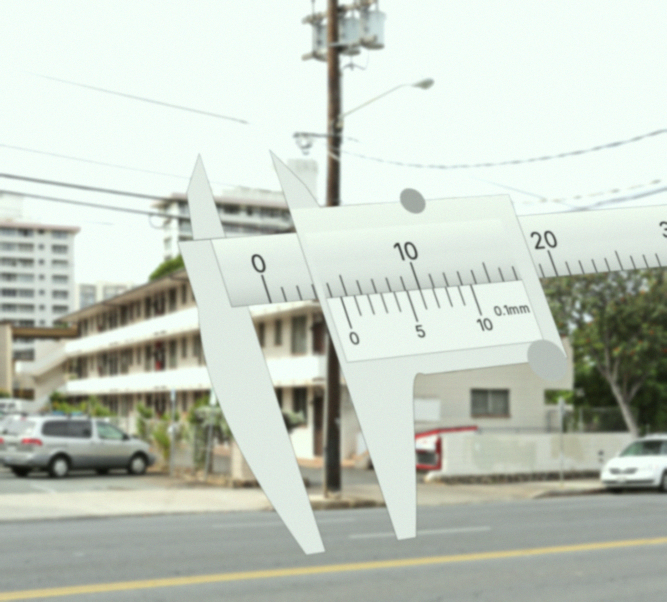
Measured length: 4.6 mm
